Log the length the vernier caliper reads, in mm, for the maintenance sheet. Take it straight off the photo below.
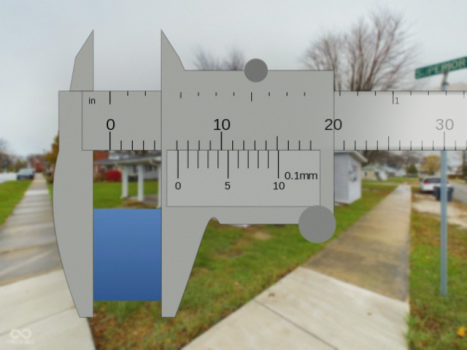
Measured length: 6.1 mm
